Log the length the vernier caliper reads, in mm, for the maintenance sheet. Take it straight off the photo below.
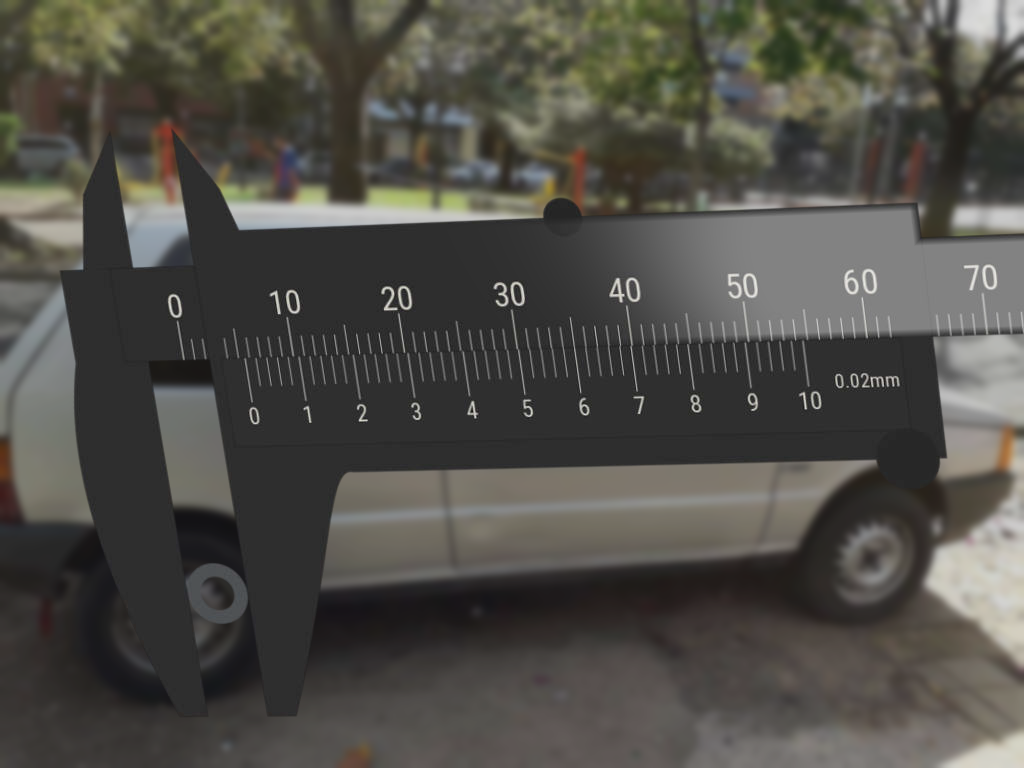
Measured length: 5.6 mm
